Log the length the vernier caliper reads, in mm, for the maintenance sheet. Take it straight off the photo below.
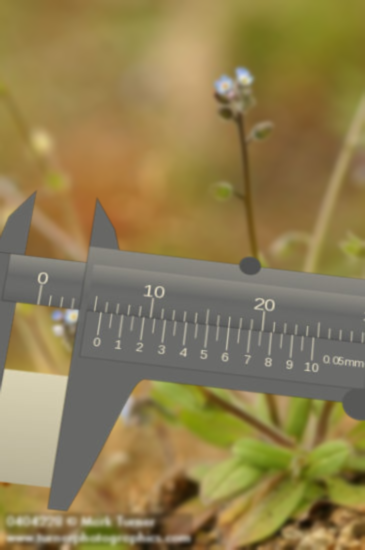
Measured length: 5.6 mm
